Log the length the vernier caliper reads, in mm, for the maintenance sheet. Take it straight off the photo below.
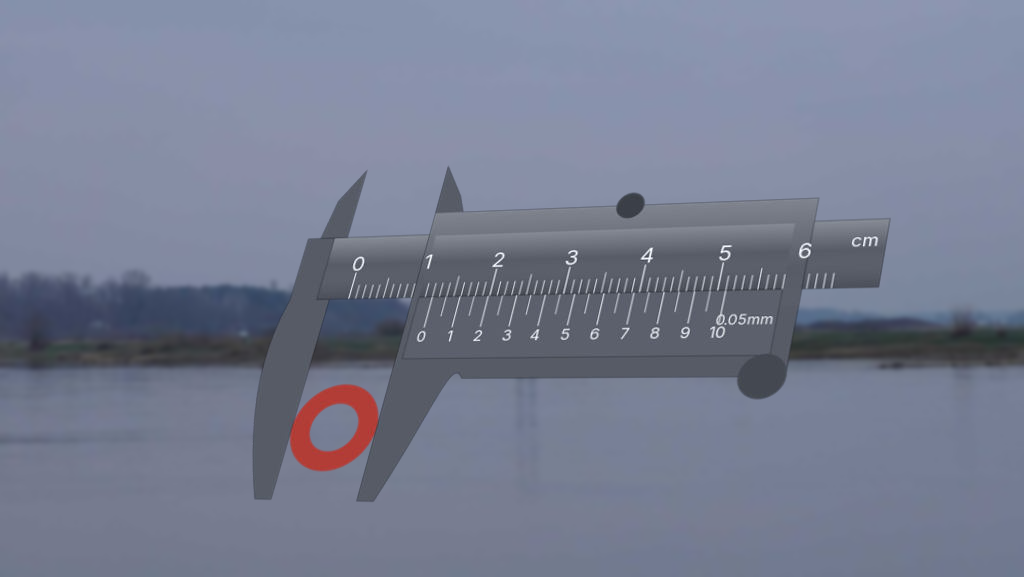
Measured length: 12.0 mm
